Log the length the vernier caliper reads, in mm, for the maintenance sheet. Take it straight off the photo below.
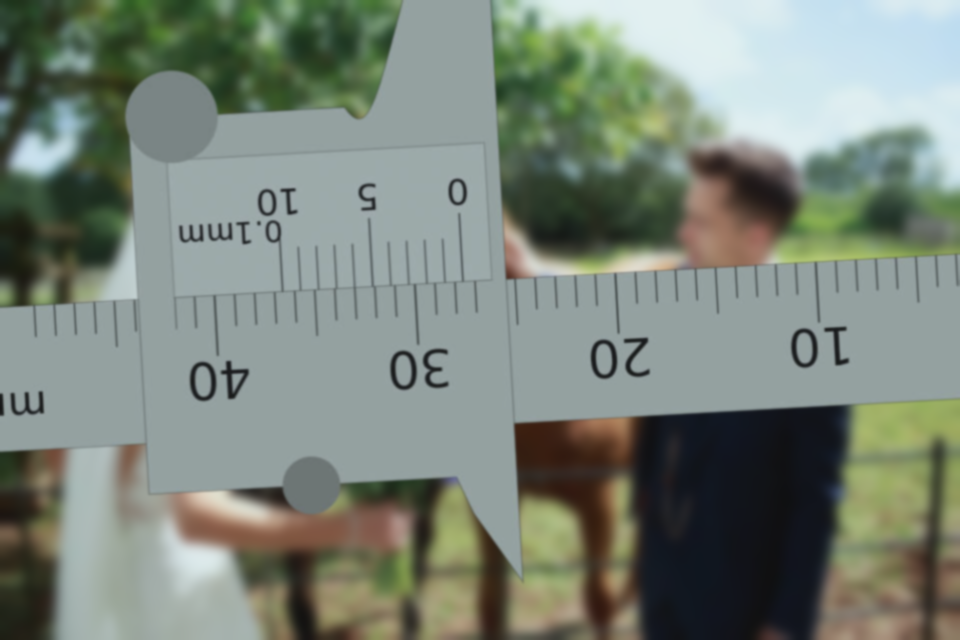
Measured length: 27.6 mm
